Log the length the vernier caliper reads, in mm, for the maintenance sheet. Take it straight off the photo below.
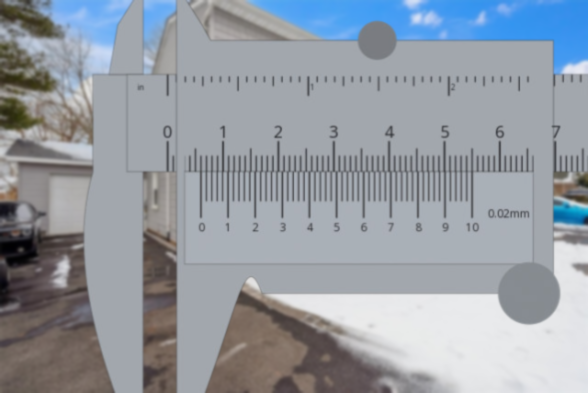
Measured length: 6.0 mm
